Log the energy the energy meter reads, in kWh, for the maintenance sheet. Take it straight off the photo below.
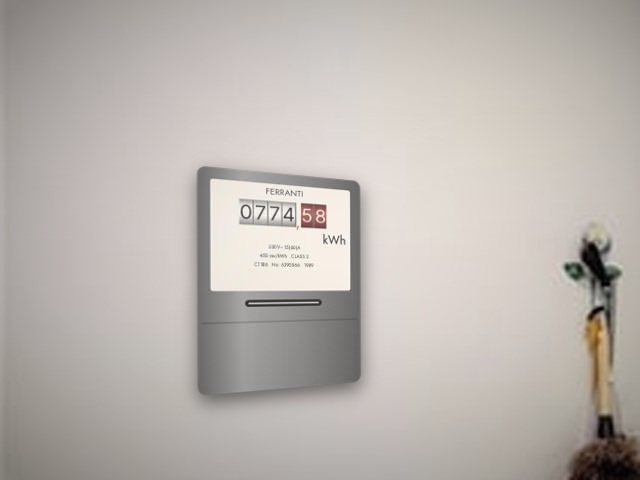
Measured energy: 774.58 kWh
